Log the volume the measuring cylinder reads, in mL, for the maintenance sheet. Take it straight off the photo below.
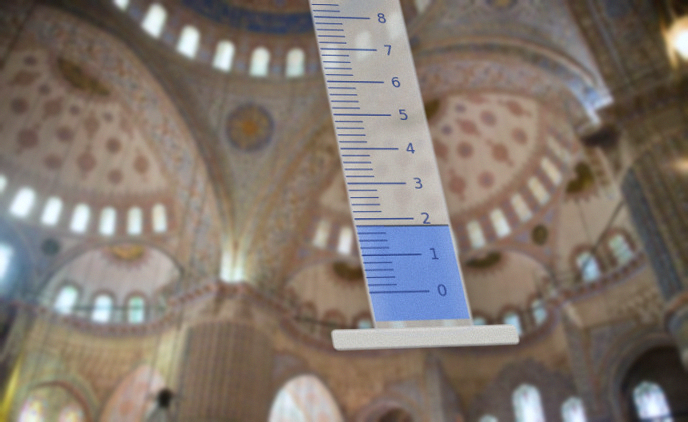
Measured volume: 1.8 mL
